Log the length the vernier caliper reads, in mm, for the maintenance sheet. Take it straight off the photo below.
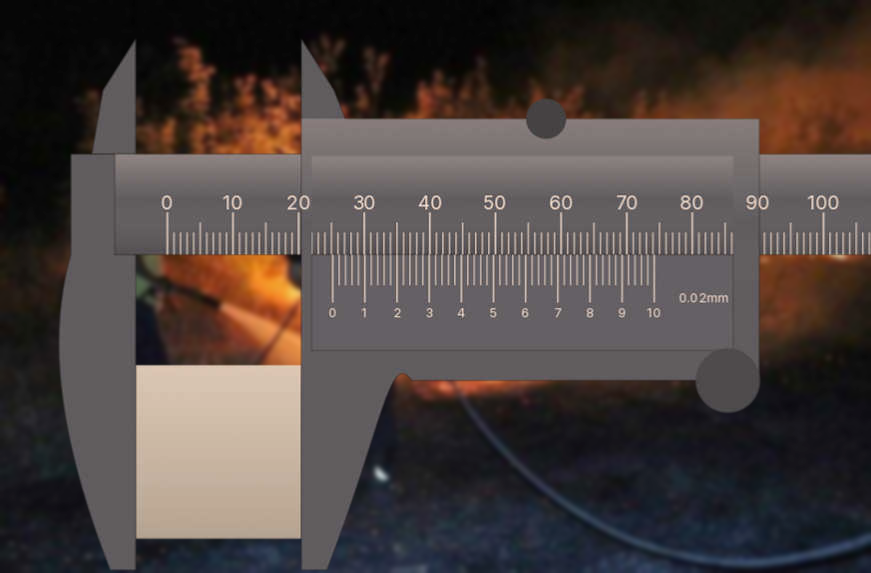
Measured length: 25.2 mm
